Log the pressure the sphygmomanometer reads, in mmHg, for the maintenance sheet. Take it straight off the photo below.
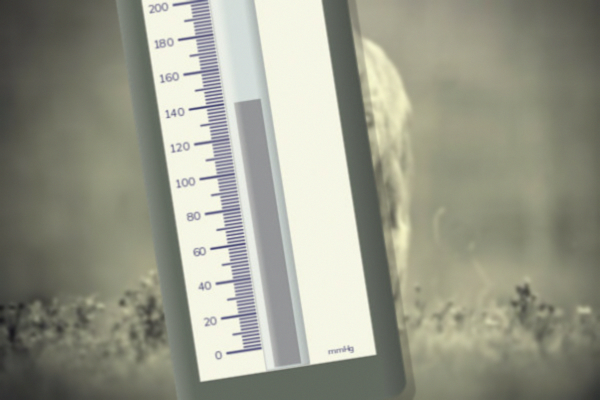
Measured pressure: 140 mmHg
